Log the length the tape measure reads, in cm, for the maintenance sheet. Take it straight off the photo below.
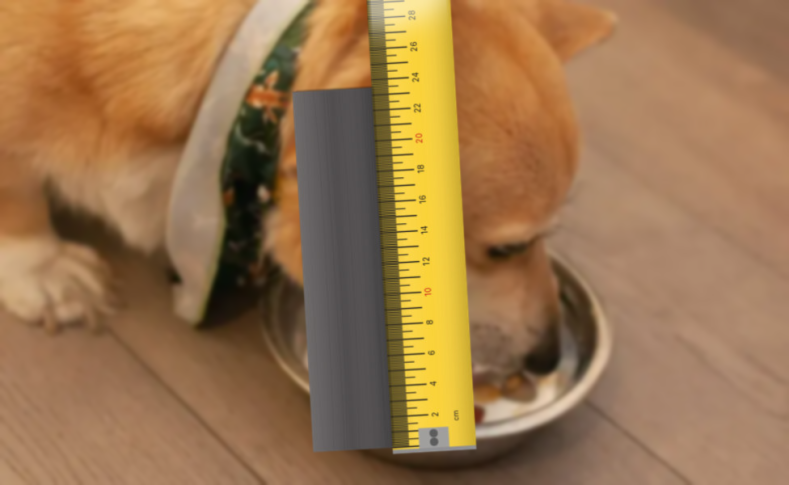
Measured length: 23.5 cm
